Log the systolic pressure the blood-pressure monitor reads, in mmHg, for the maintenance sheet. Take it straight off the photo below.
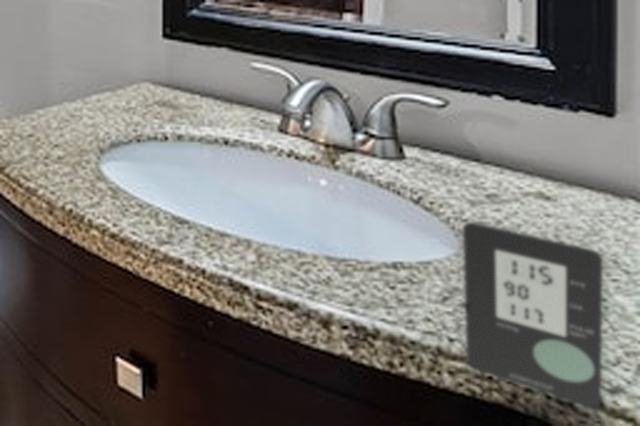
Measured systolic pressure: 115 mmHg
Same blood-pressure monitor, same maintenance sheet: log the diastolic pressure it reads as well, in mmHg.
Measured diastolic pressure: 90 mmHg
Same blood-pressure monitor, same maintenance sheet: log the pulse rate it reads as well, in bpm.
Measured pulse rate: 117 bpm
